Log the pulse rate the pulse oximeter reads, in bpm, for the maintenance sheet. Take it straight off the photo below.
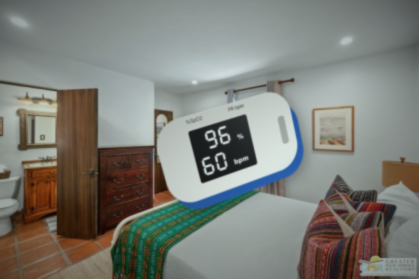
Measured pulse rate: 60 bpm
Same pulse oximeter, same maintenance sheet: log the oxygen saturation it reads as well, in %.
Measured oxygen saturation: 96 %
